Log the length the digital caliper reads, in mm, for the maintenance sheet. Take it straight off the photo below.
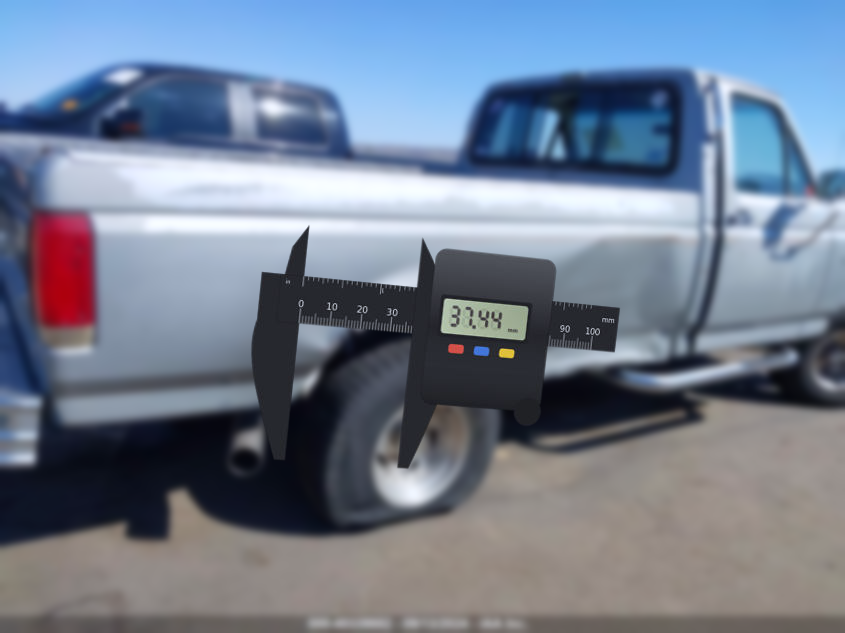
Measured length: 37.44 mm
